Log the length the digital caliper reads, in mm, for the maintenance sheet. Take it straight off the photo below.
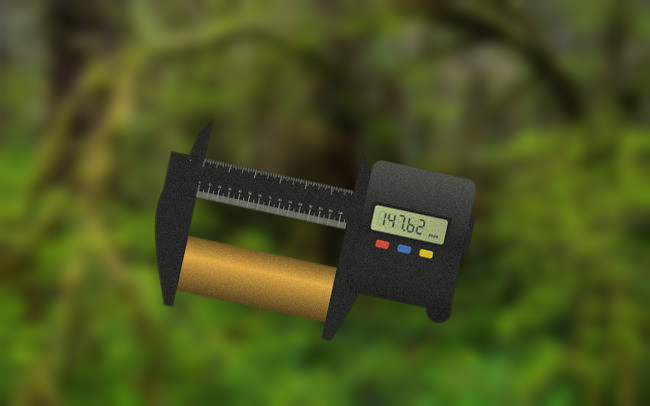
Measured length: 147.62 mm
